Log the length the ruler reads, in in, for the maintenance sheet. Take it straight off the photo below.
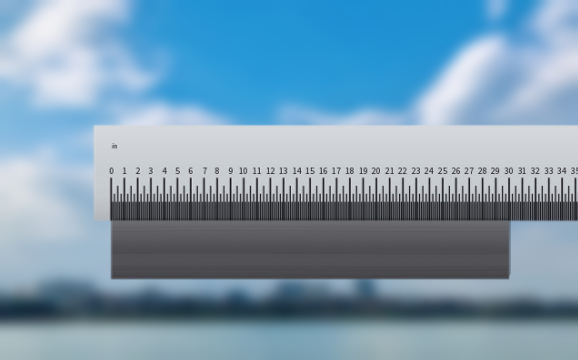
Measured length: 30 in
